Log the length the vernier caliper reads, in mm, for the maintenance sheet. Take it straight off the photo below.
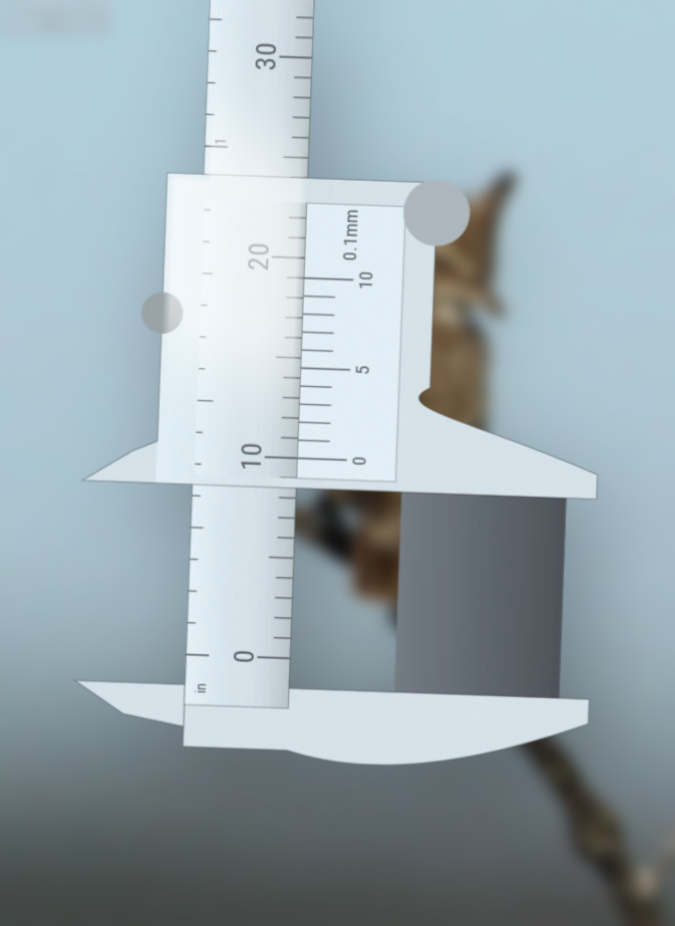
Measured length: 10.0 mm
